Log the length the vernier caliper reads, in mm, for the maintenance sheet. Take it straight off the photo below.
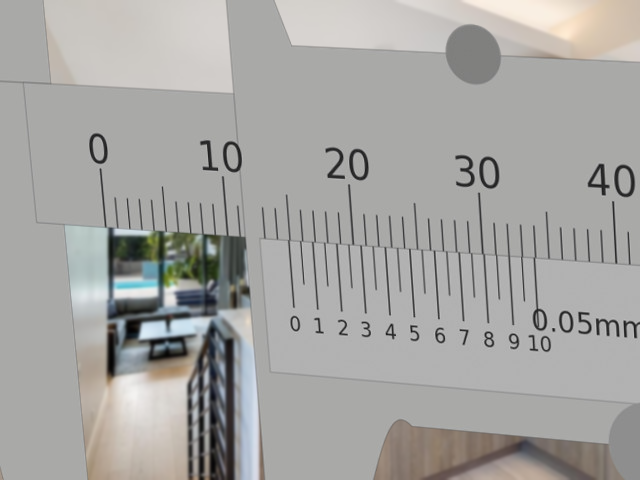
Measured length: 14.9 mm
